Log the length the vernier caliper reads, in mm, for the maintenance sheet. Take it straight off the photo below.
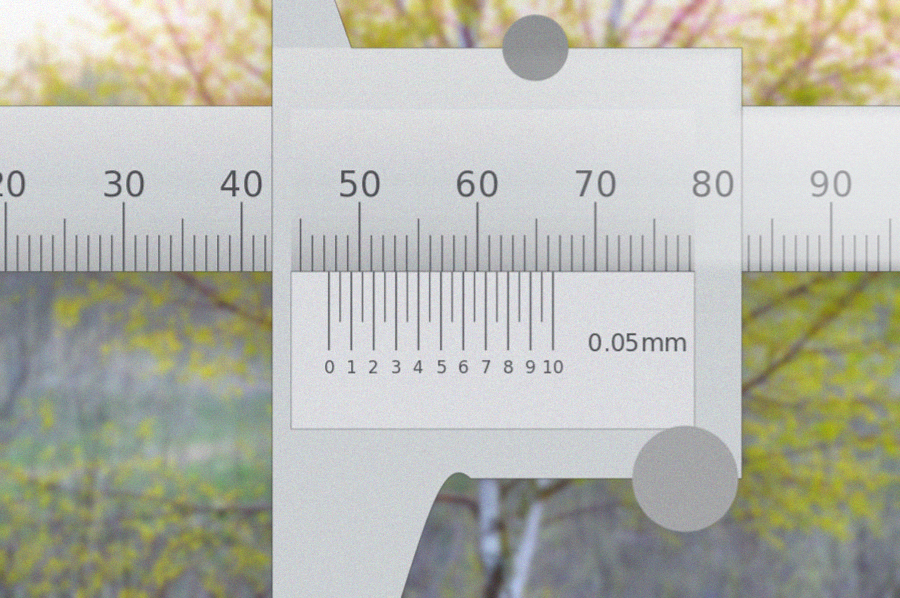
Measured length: 47.4 mm
